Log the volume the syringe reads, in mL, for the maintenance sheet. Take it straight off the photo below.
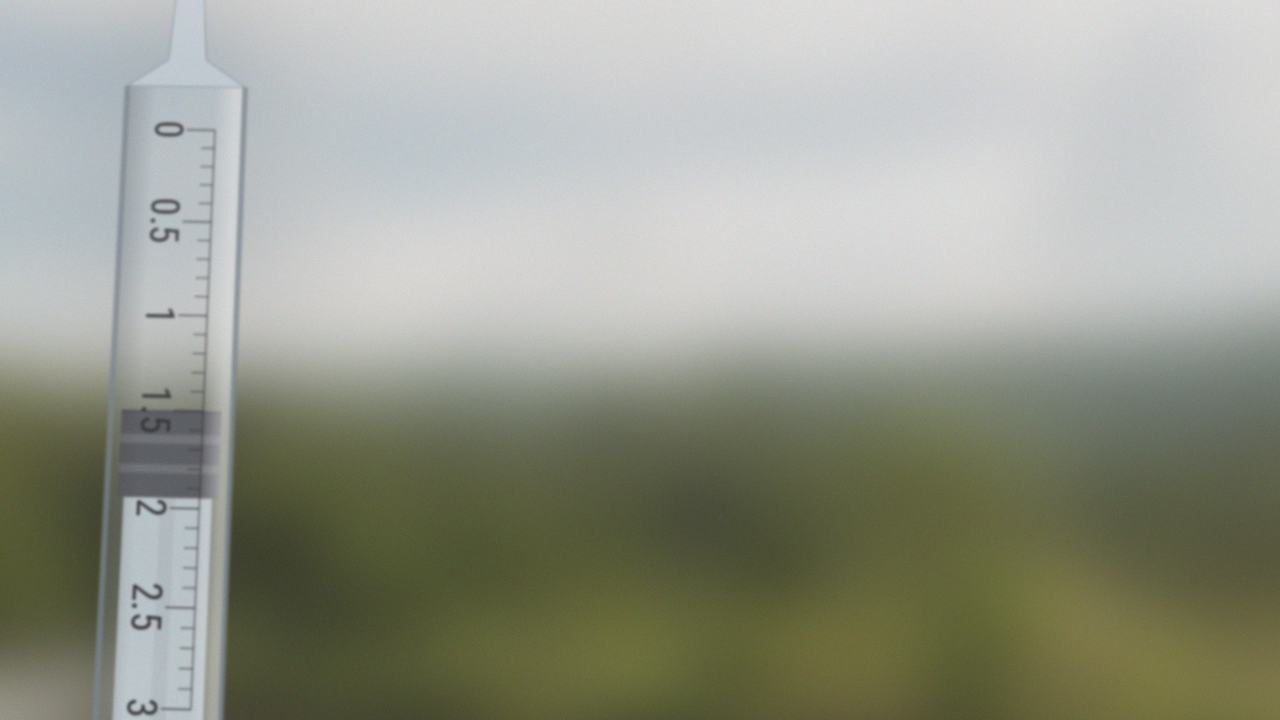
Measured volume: 1.5 mL
